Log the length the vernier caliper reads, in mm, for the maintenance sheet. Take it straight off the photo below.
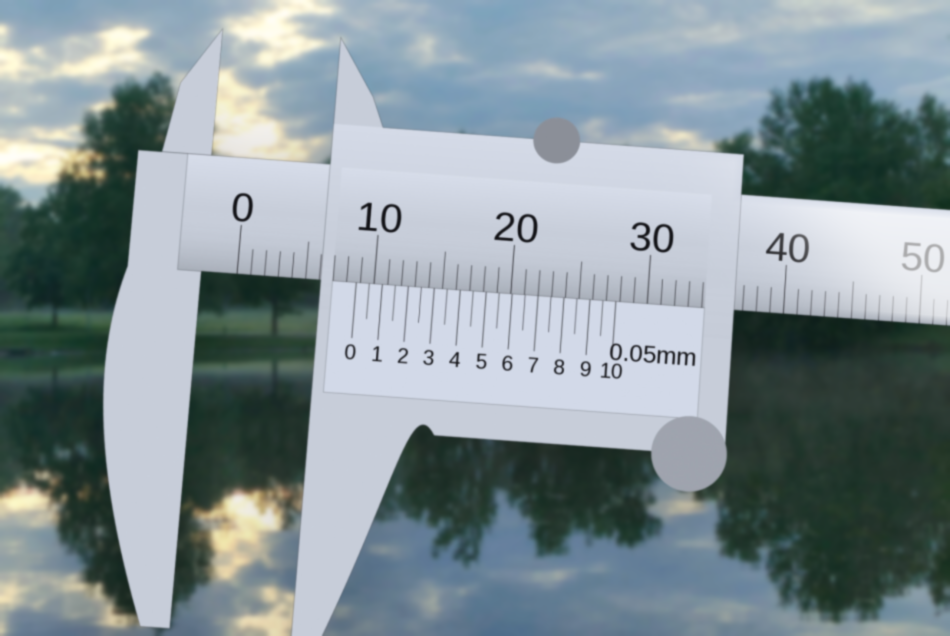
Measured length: 8.7 mm
